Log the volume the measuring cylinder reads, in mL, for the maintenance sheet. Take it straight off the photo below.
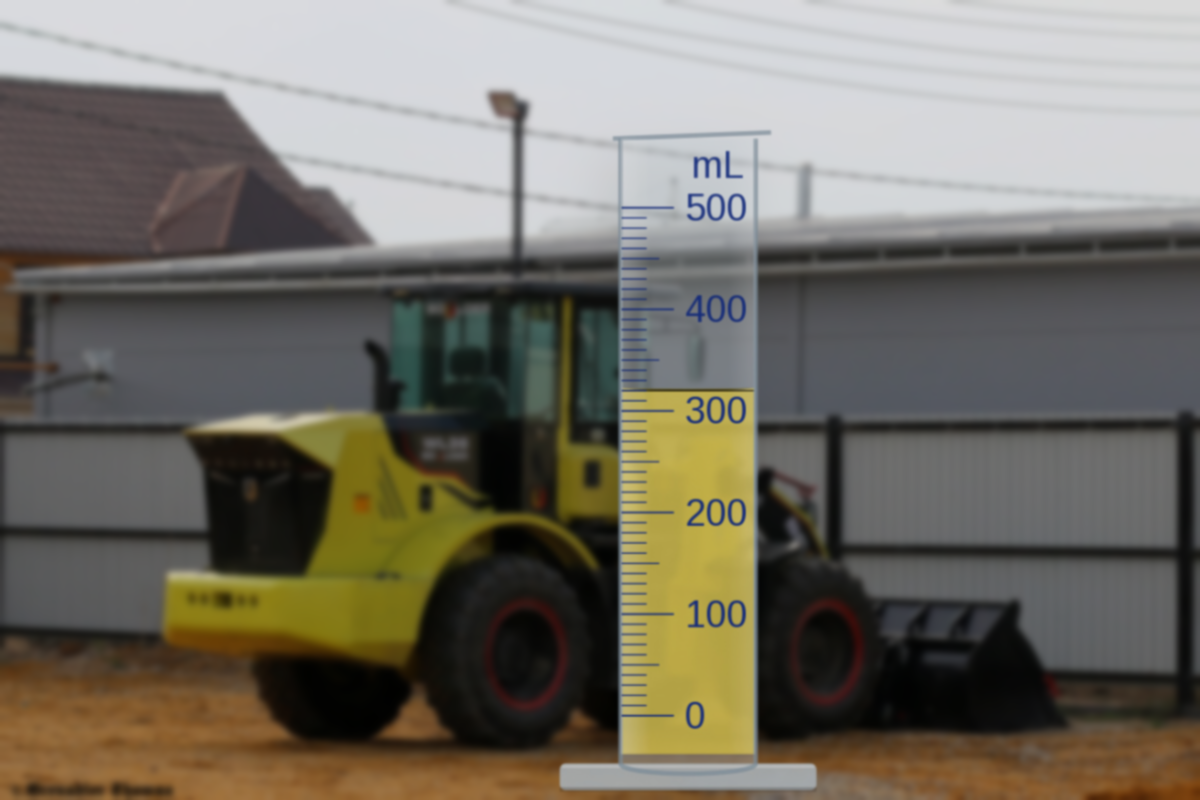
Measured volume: 320 mL
